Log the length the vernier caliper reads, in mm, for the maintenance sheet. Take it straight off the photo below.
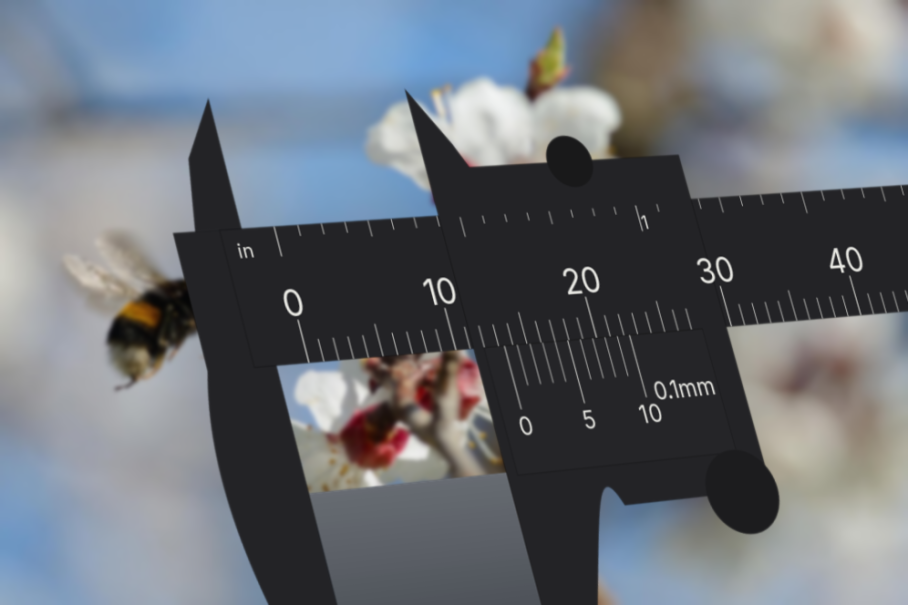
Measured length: 13.4 mm
